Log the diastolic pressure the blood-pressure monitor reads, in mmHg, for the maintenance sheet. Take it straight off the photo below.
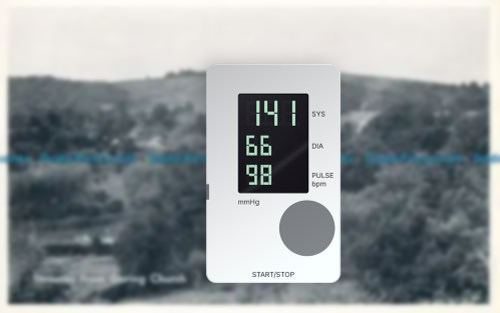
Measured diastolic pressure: 66 mmHg
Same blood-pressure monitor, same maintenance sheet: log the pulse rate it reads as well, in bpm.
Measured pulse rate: 98 bpm
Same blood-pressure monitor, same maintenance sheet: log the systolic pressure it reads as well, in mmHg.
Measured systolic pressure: 141 mmHg
